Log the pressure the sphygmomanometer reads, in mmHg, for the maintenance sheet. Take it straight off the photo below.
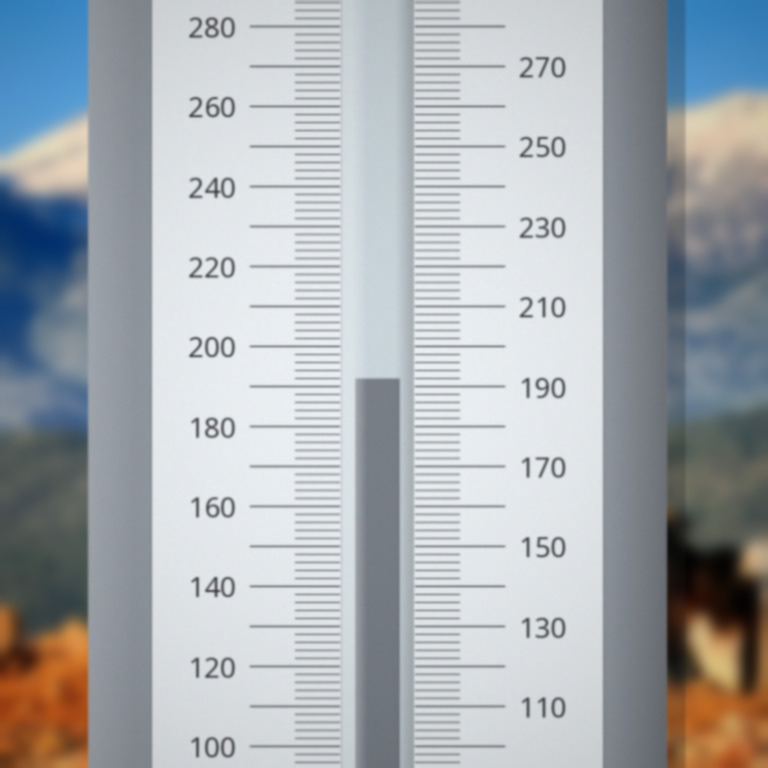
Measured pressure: 192 mmHg
